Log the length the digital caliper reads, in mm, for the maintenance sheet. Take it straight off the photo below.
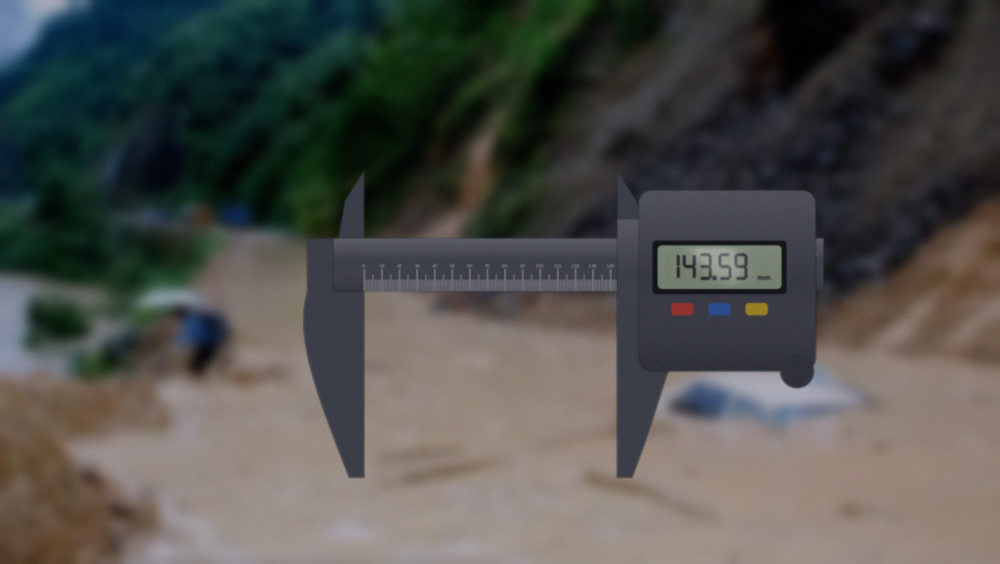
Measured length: 143.59 mm
